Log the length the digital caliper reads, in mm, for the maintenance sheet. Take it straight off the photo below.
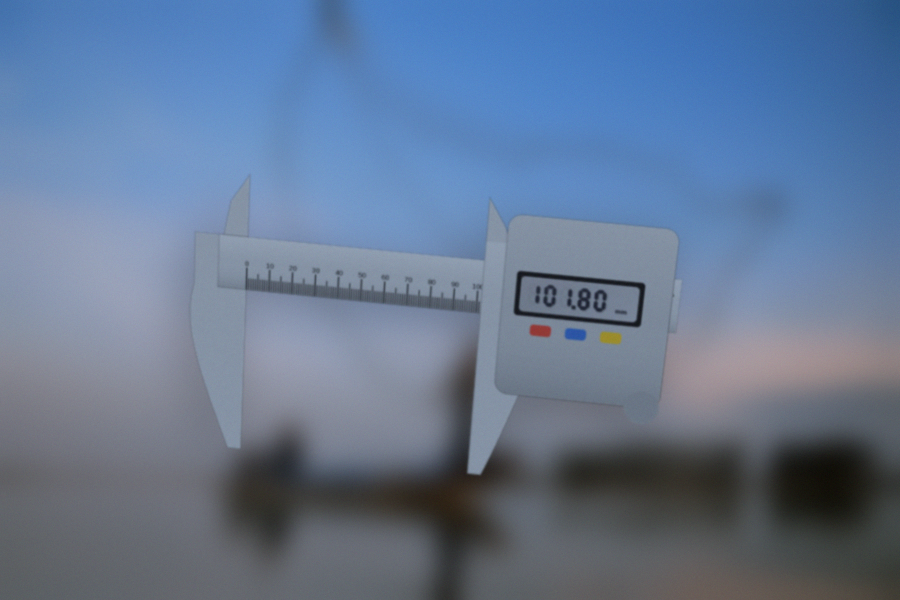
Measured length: 101.80 mm
